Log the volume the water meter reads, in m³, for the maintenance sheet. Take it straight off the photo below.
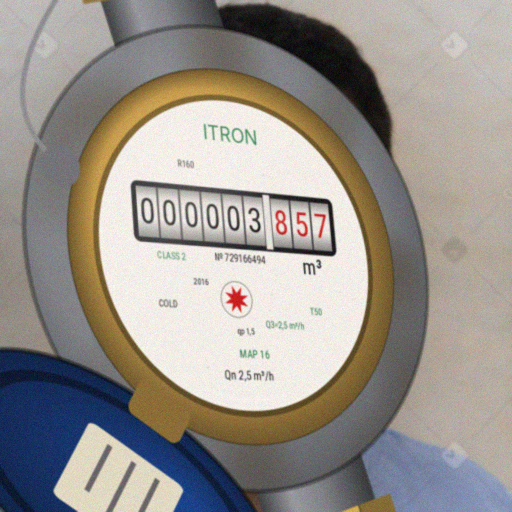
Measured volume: 3.857 m³
